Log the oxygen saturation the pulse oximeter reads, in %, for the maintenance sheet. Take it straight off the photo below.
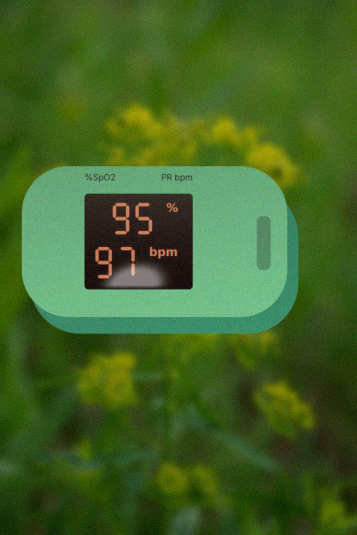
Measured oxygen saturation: 95 %
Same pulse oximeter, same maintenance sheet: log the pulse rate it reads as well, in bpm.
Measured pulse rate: 97 bpm
